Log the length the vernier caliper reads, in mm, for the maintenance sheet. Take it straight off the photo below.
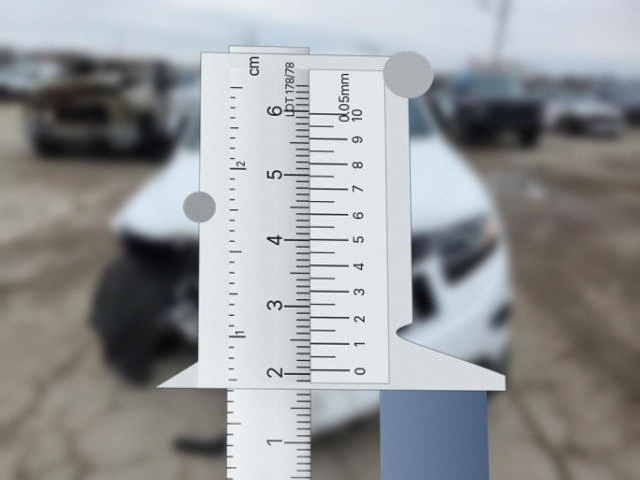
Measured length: 20.6 mm
